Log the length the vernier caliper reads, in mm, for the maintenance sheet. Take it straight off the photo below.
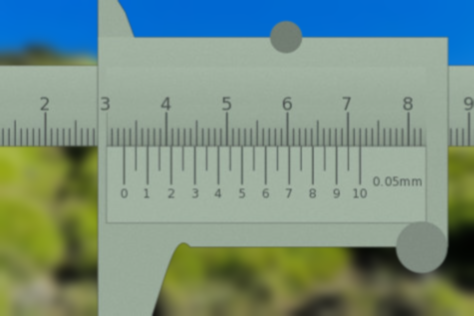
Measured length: 33.0 mm
